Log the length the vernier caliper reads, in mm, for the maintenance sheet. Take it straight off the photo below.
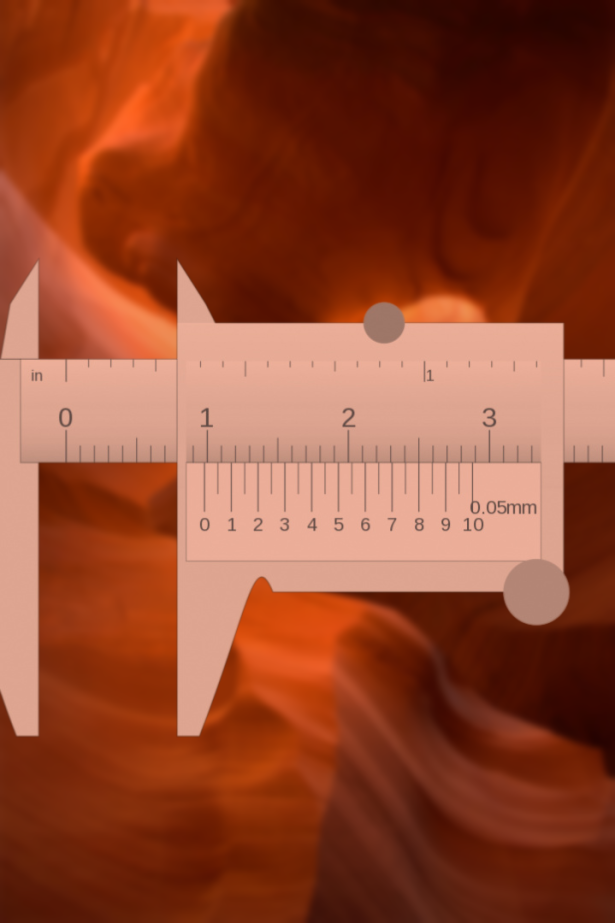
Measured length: 9.8 mm
